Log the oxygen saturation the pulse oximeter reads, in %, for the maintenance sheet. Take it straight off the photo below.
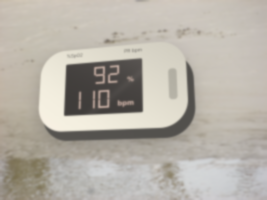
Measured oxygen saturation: 92 %
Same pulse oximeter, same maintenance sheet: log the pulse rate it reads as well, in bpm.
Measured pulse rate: 110 bpm
